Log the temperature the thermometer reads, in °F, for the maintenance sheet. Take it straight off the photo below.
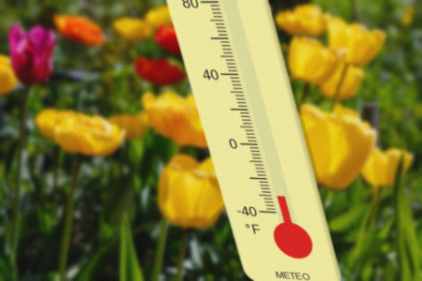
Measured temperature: -30 °F
